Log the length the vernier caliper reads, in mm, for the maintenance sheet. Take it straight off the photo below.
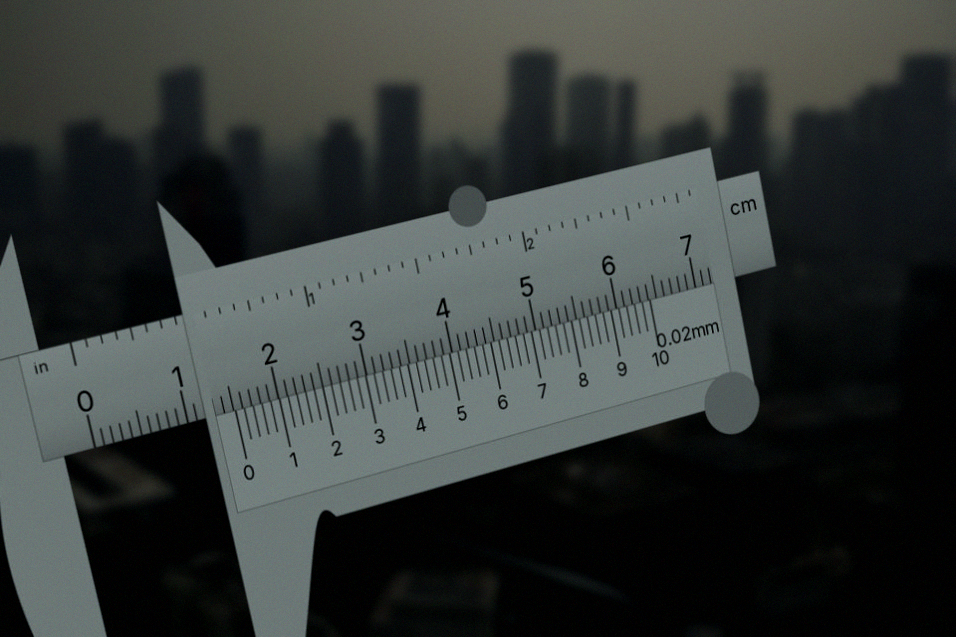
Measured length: 15.2 mm
